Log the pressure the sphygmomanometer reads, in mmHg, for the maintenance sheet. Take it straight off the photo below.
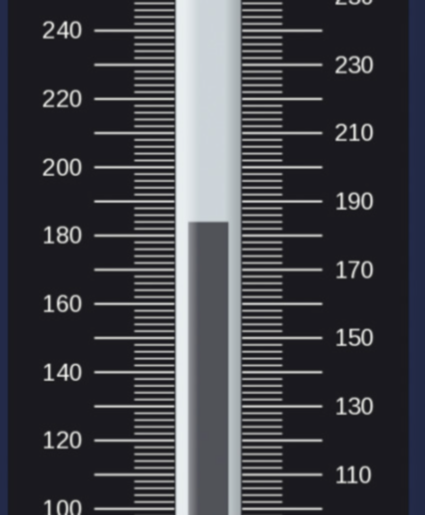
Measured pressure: 184 mmHg
